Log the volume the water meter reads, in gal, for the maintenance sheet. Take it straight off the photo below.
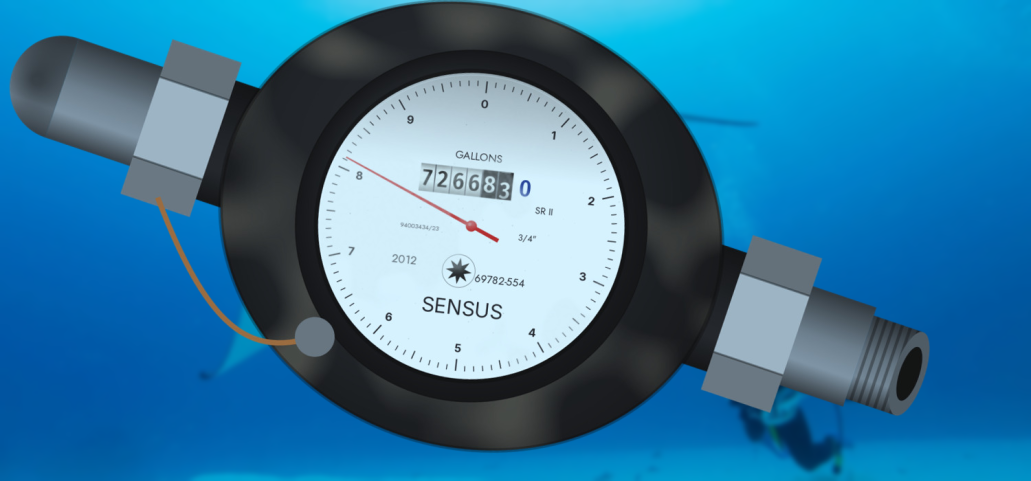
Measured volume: 7266828.1 gal
